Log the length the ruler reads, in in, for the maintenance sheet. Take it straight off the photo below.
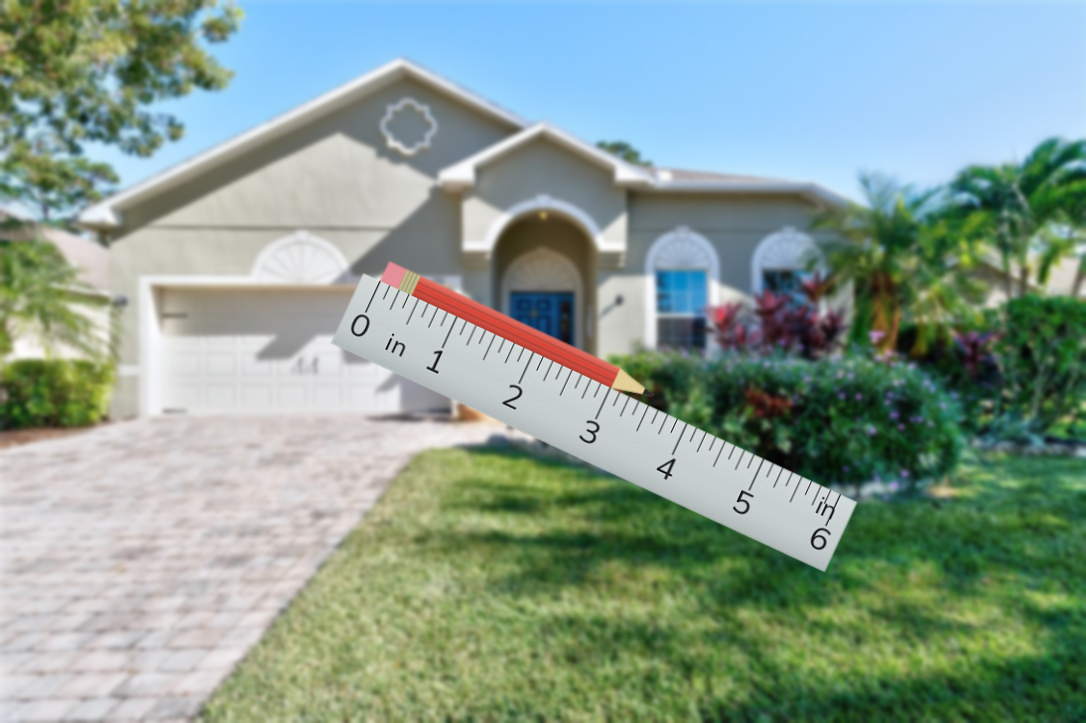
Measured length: 3.5 in
